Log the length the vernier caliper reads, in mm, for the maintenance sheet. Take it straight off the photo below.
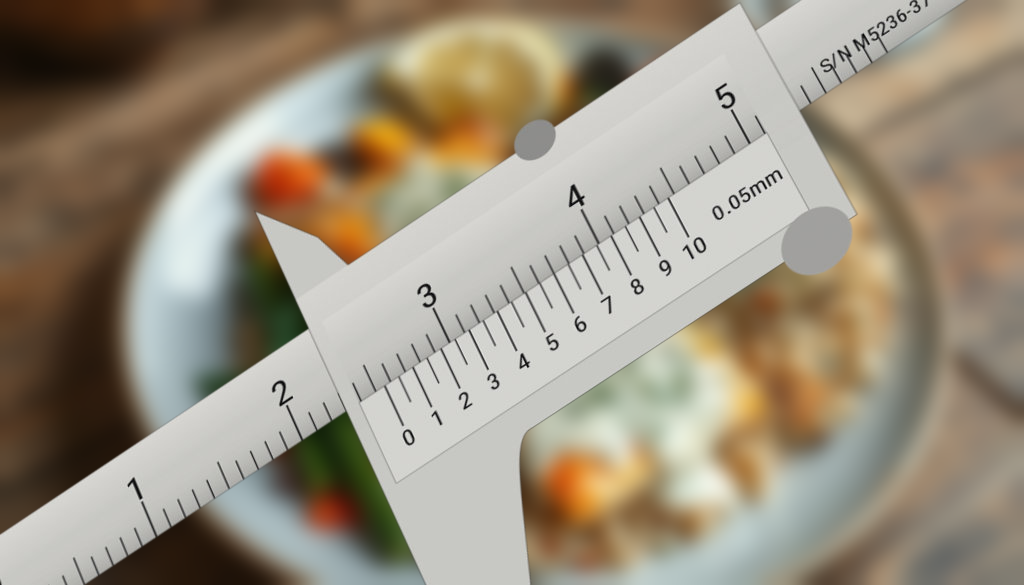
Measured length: 25.6 mm
